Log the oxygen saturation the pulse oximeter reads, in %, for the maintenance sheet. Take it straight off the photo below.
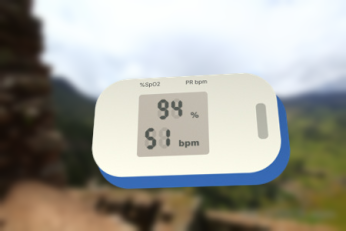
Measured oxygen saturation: 94 %
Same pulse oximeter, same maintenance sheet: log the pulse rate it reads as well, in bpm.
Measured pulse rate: 51 bpm
